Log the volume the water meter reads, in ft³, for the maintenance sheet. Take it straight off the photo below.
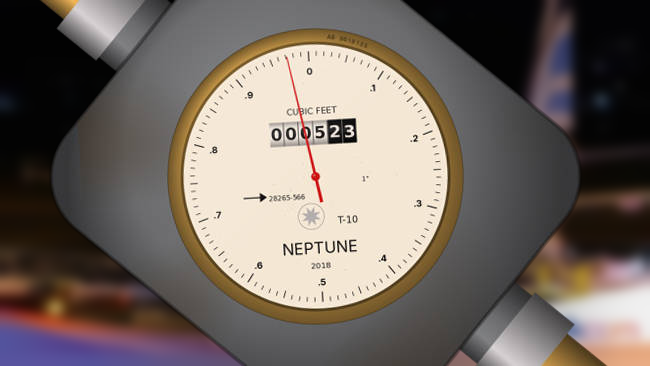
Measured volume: 522.97 ft³
